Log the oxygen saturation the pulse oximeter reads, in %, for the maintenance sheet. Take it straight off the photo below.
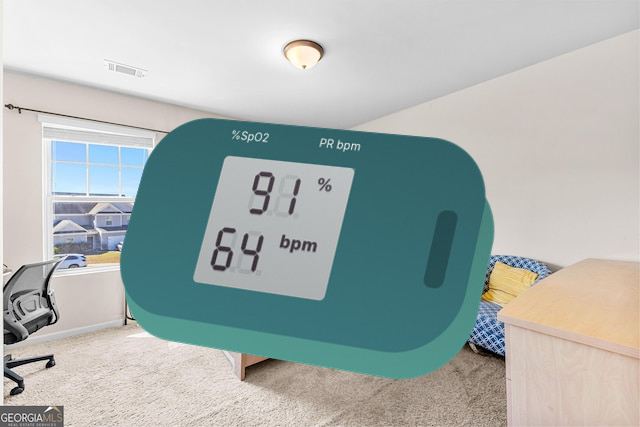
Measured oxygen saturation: 91 %
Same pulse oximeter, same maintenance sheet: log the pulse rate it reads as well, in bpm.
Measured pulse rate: 64 bpm
